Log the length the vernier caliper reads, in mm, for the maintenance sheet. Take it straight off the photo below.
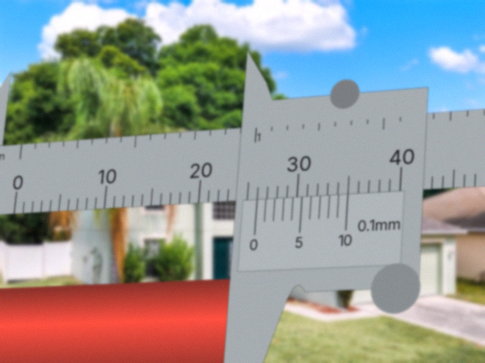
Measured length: 26.0 mm
